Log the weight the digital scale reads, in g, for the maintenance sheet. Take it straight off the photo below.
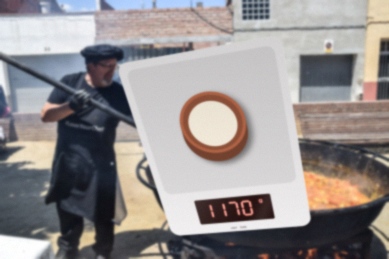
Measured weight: 1170 g
